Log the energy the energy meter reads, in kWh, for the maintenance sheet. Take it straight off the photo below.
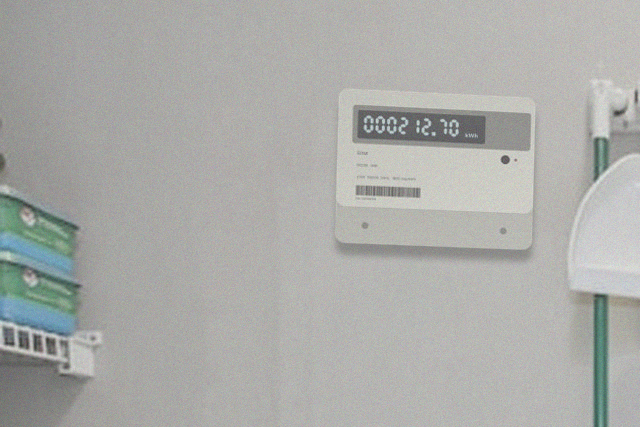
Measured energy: 212.70 kWh
